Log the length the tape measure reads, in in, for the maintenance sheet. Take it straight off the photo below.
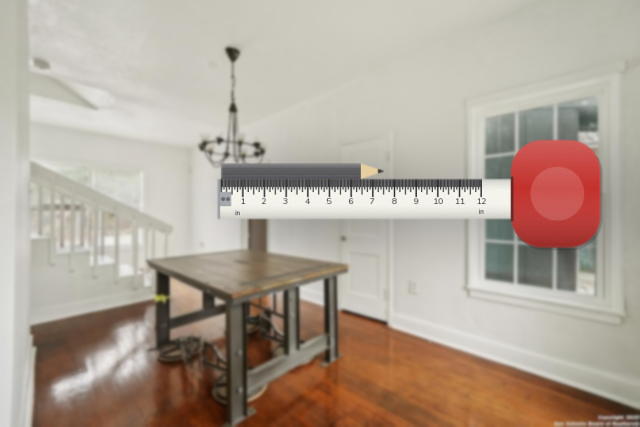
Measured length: 7.5 in
